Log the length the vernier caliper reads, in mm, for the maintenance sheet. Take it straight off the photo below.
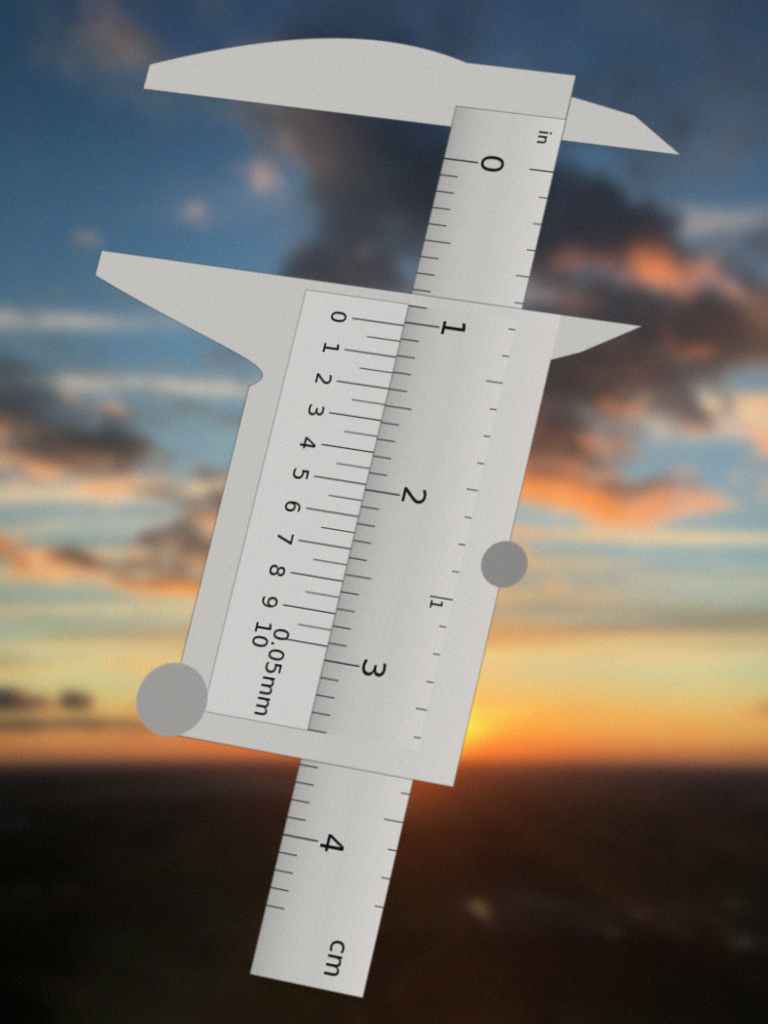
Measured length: 10.2 mm
